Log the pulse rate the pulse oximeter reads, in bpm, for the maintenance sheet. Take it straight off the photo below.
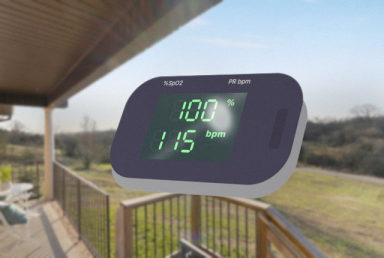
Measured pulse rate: 115 bpm
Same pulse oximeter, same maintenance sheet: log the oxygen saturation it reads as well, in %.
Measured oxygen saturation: 100 %
